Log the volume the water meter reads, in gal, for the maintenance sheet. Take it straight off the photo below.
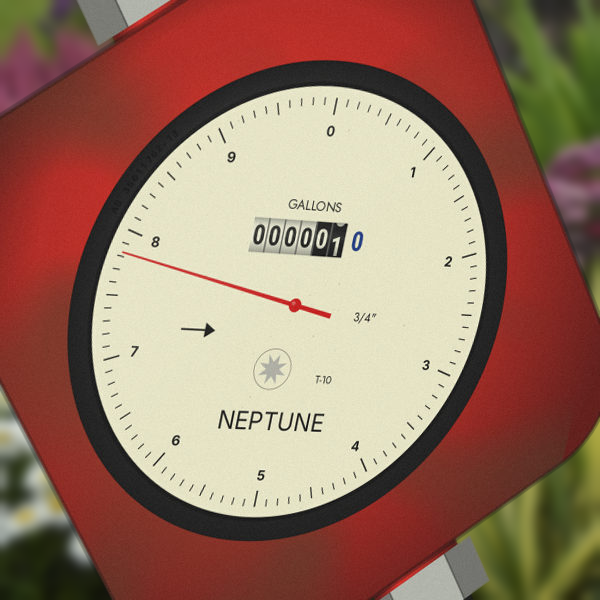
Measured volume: 7.8 gal
